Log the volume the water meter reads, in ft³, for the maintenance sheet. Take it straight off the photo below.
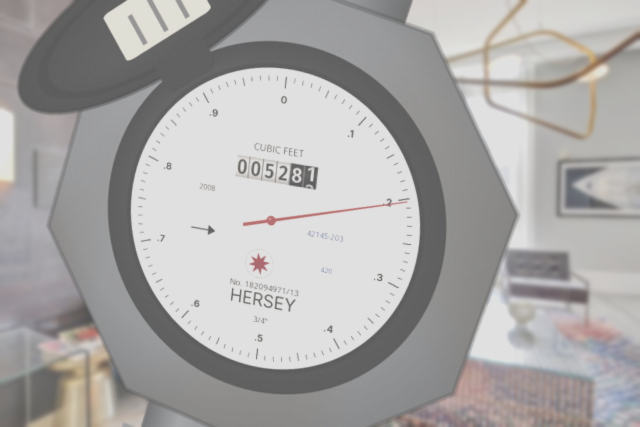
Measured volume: 5281.20 ft³
